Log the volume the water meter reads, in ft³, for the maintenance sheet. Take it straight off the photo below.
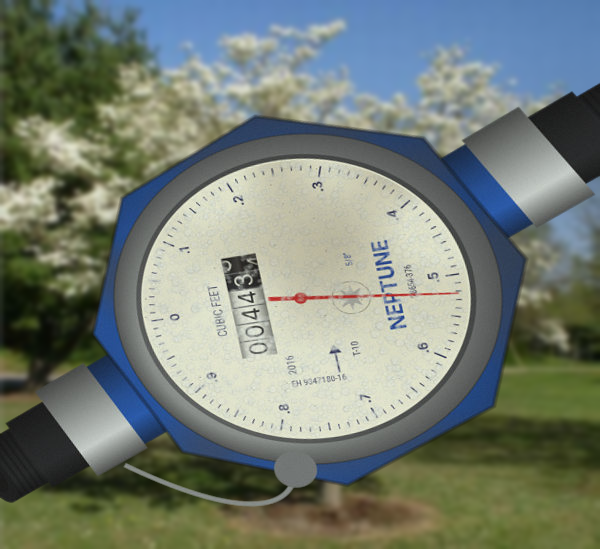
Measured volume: 4433.52 ft³
